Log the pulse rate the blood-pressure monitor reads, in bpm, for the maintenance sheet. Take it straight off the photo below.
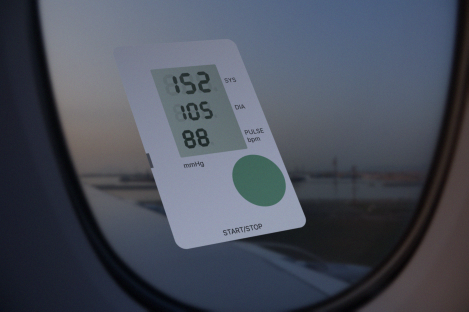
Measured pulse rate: 88 bpm
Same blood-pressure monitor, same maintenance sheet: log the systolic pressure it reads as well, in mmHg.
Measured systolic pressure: 152 mmHg
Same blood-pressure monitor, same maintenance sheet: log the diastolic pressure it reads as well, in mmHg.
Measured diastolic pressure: 105 mmHg
